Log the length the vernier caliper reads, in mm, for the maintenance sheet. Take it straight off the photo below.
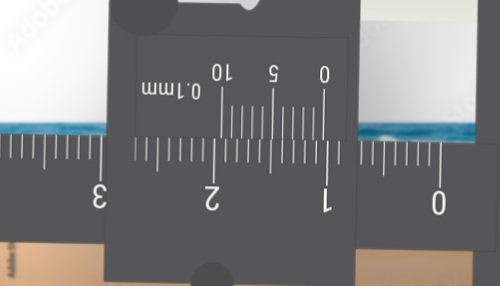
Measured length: 10.4 mm
